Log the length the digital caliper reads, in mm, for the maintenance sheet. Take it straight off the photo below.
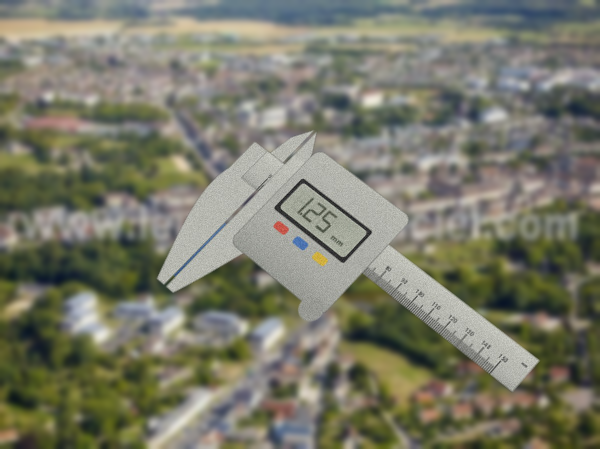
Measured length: 1.25 mm
